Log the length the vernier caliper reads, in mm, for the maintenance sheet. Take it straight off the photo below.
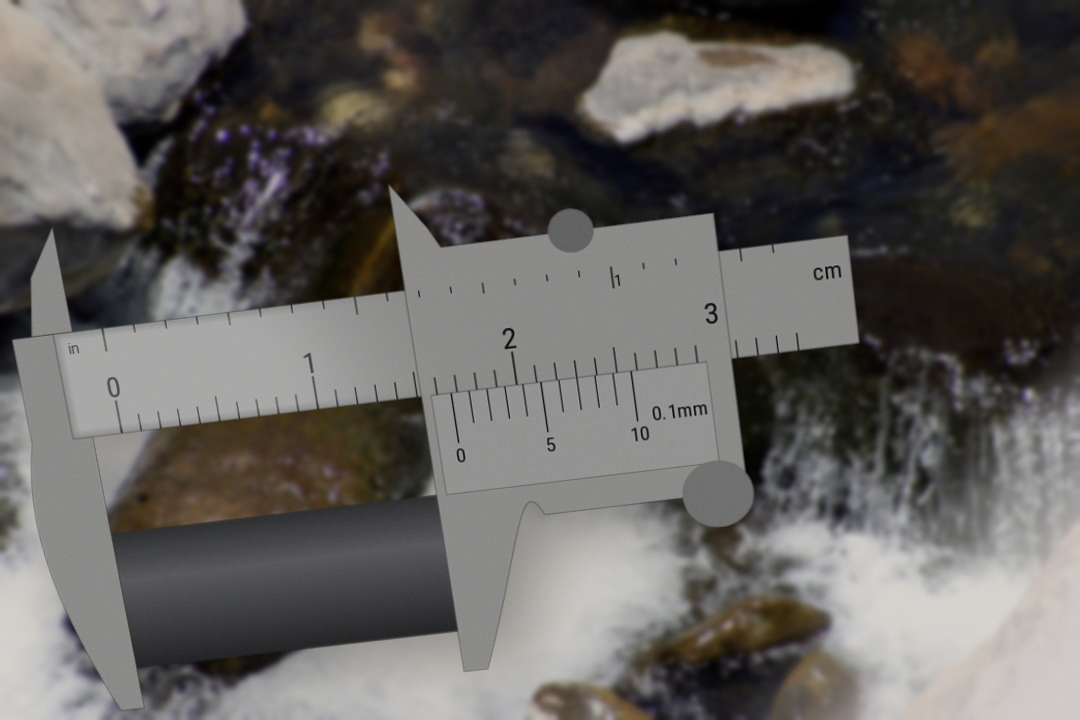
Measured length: 16.7 mm
